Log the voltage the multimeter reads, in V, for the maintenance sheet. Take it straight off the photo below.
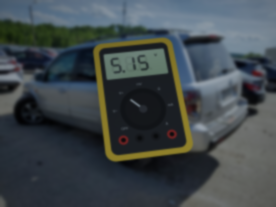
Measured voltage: 5.15 V
